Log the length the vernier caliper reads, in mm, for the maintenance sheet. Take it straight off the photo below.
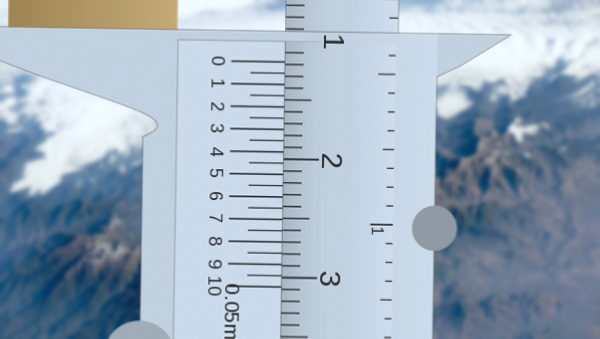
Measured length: 11.8 mm
